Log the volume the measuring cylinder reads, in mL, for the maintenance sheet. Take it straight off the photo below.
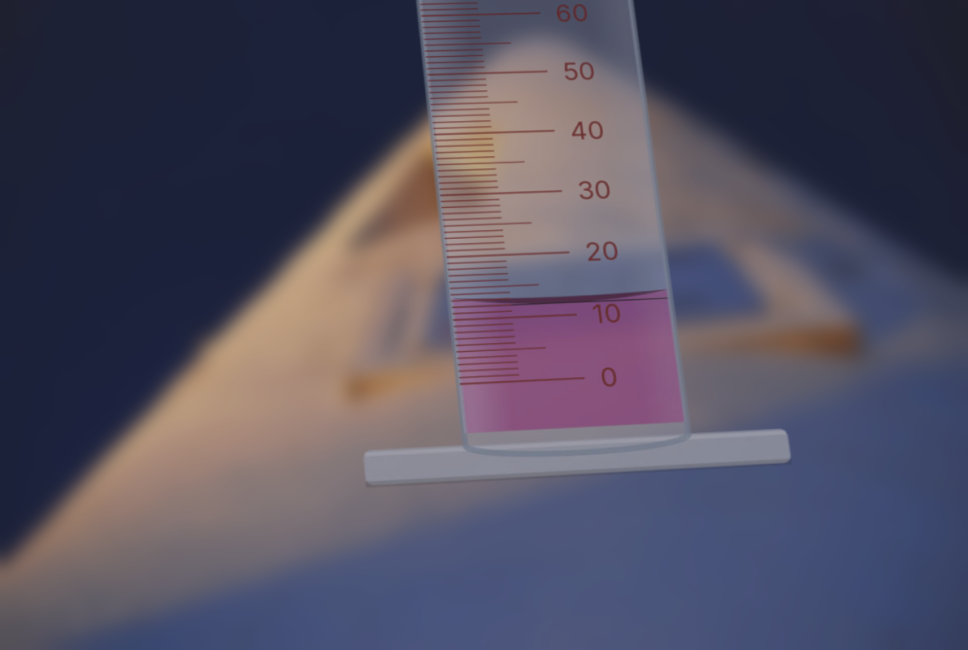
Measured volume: 12 mL
